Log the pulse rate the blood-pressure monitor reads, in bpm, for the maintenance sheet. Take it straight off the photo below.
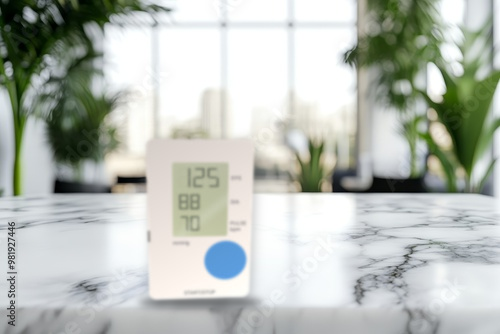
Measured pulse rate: 70 bpm
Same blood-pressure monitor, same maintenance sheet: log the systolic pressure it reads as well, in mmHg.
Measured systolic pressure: 125 mmHg
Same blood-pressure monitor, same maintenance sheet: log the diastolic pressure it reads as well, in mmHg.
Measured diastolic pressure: 88 mmHg
